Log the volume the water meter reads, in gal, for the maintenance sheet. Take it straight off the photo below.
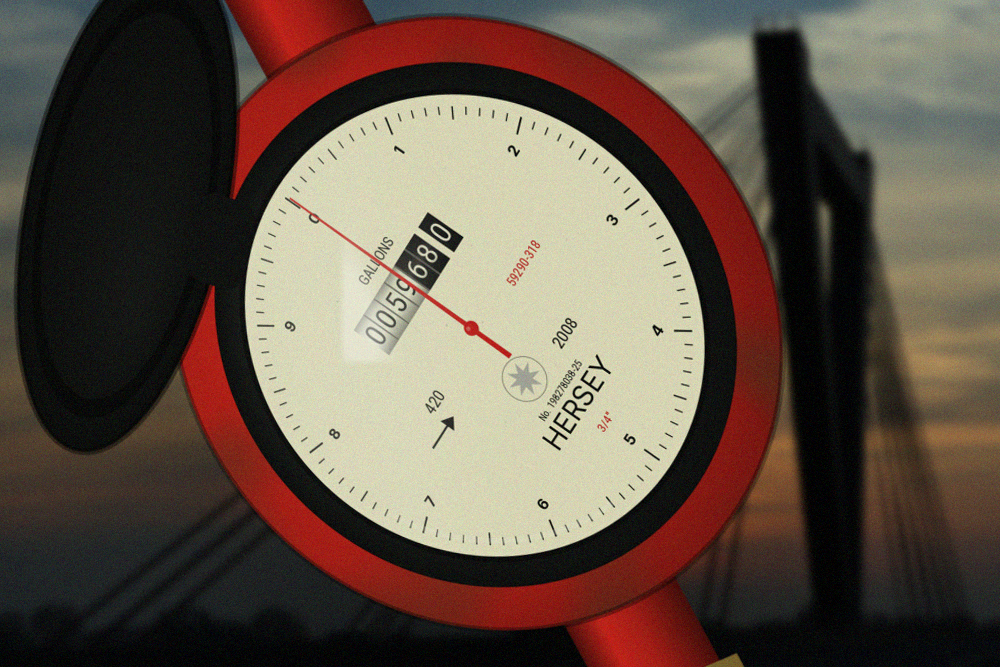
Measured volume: 59680.0 gal
